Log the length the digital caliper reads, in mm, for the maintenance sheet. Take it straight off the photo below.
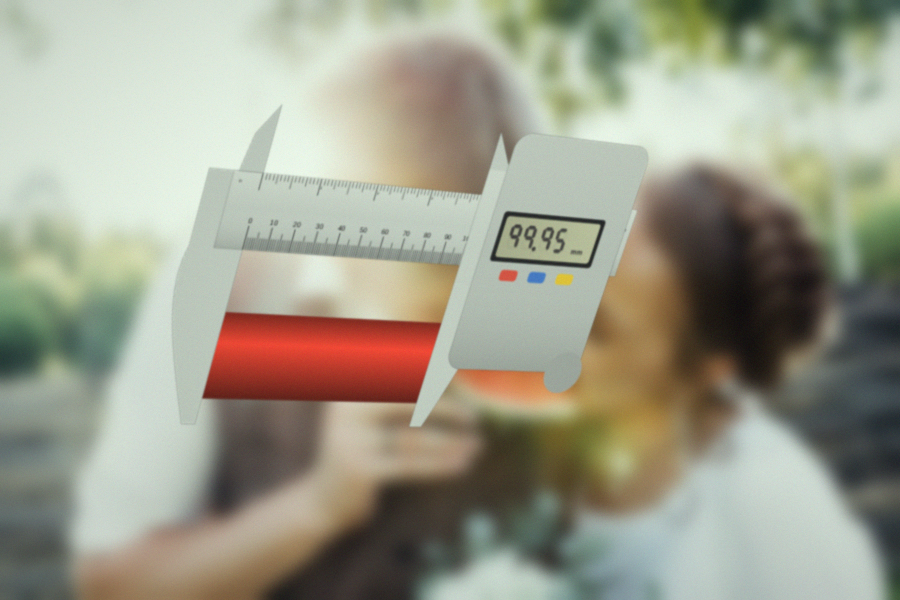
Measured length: 99.95 mm
